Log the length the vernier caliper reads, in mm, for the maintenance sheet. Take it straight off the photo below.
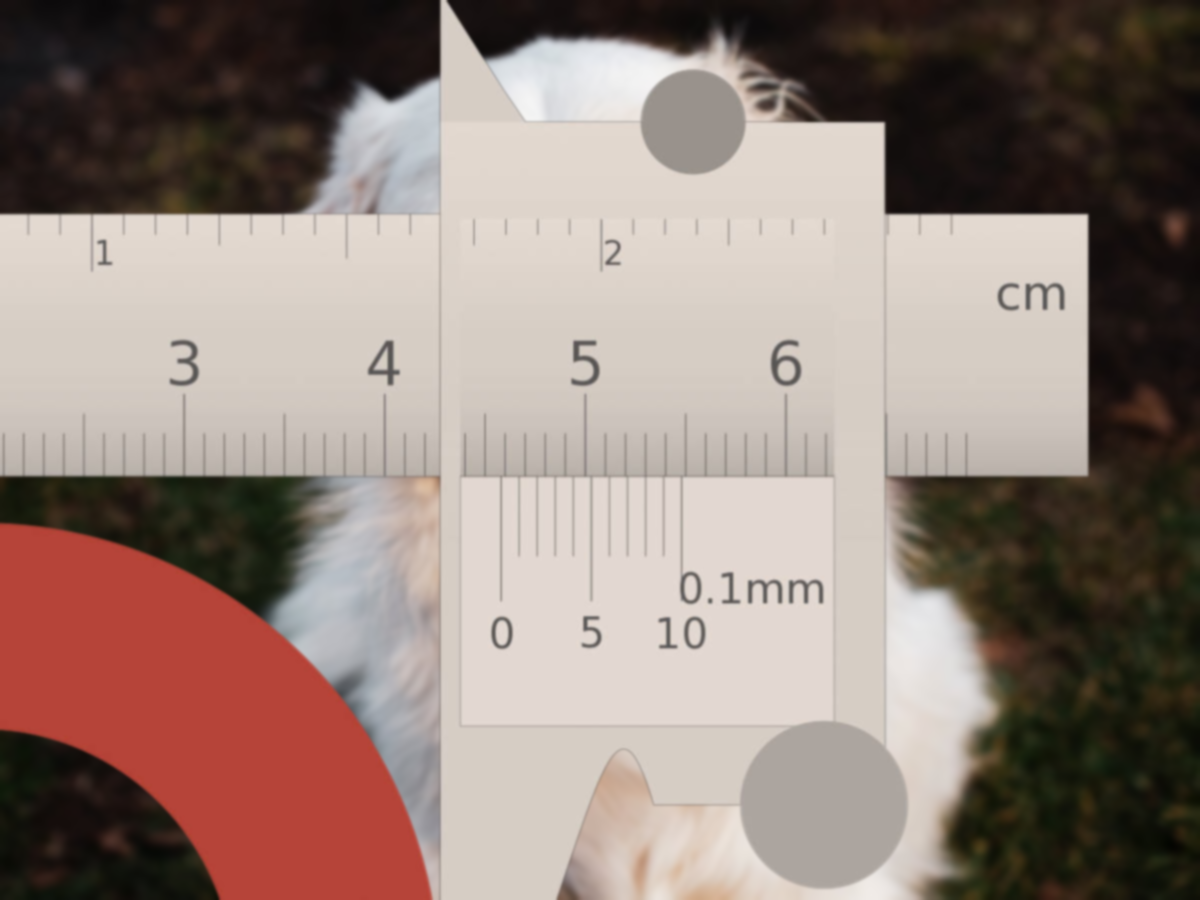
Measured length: 45.8 mm
